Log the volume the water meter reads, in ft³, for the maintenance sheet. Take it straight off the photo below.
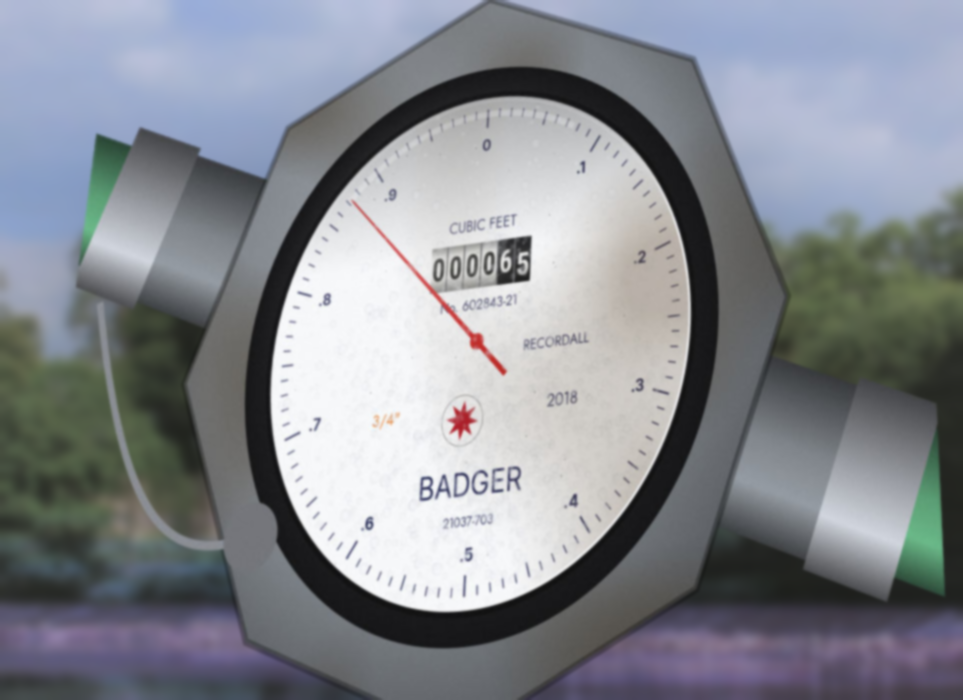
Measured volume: 64.87 ft³
